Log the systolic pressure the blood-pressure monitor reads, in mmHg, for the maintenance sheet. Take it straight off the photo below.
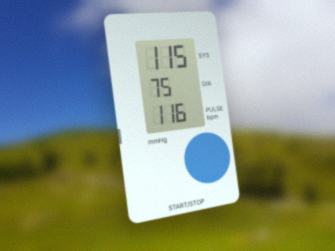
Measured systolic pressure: 115 mmHg
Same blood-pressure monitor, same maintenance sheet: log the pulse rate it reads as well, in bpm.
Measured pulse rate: 116 bpm
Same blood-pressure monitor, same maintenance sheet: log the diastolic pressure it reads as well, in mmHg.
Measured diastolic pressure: 75 mmHg
